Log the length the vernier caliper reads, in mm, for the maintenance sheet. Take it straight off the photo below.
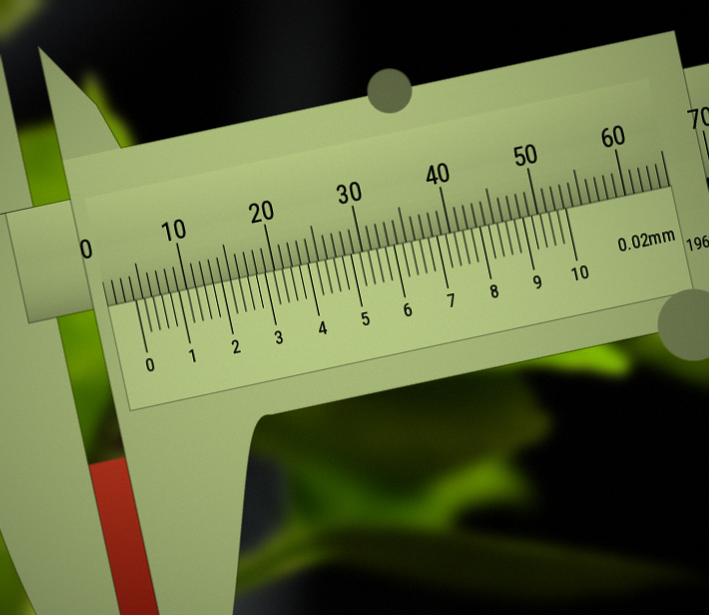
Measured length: 4.2 mm
